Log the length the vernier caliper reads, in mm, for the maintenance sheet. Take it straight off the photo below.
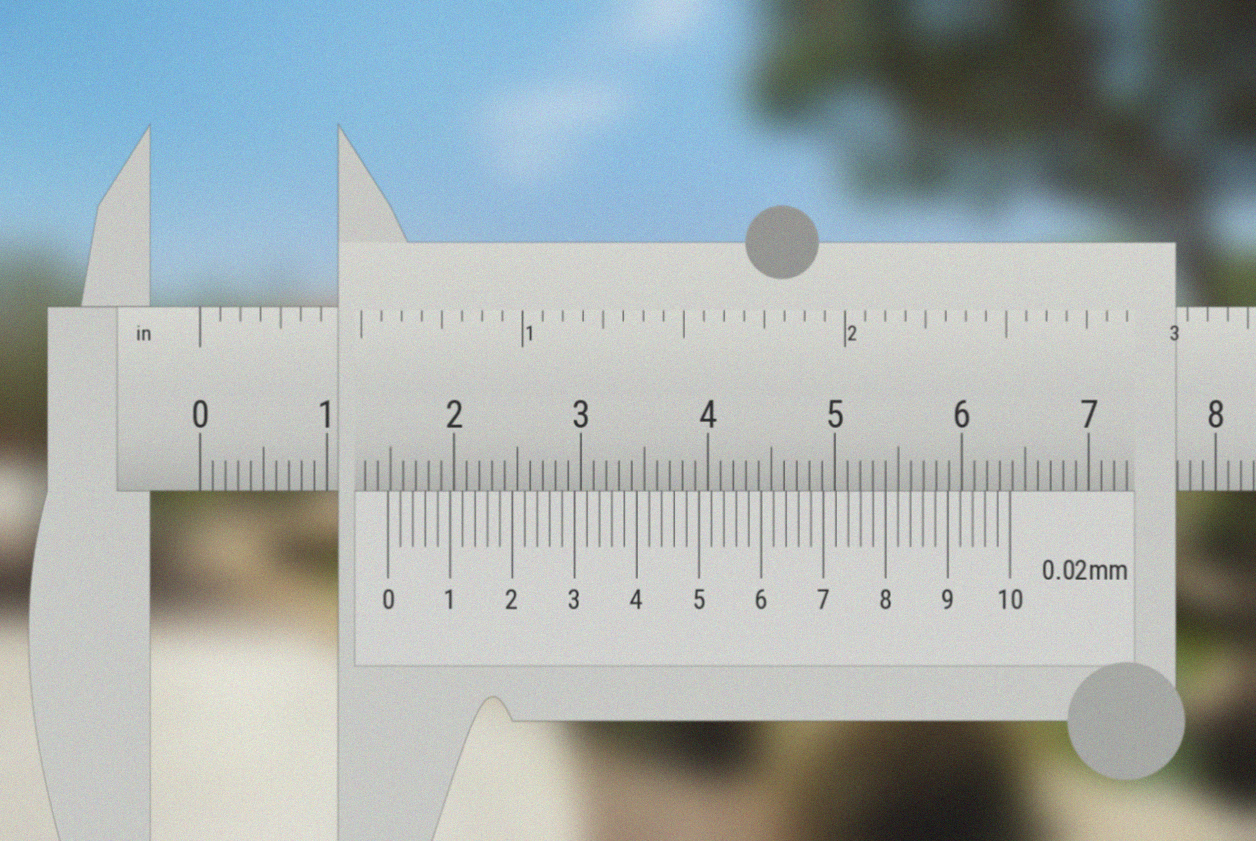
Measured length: 14.8 mm
